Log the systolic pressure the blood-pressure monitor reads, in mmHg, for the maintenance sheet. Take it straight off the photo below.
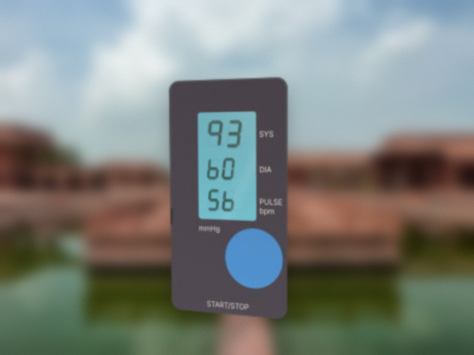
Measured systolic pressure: 93 mmHg
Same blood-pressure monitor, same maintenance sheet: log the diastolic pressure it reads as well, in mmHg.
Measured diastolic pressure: 60 mmHg
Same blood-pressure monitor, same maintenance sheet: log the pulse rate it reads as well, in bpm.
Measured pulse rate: 56 bpm
